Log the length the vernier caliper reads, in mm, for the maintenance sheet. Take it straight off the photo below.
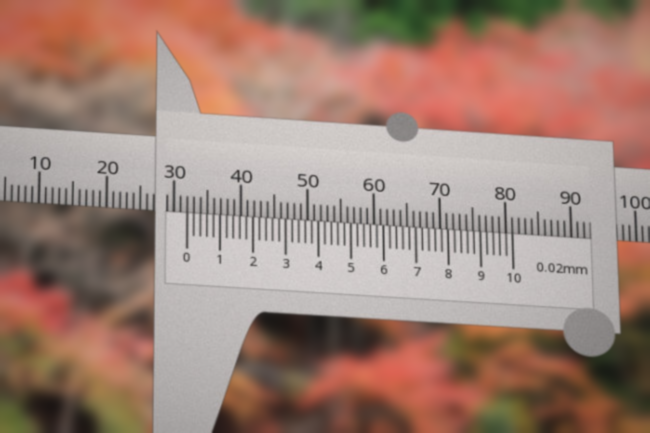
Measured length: 32.0 mm
